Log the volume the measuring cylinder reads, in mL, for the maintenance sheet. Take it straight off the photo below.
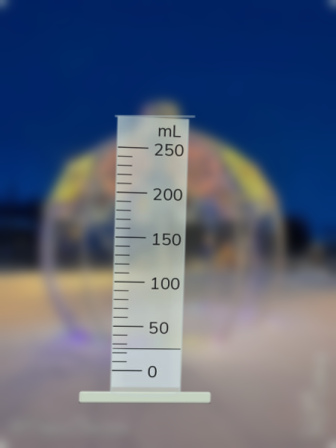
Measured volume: 25 mL
